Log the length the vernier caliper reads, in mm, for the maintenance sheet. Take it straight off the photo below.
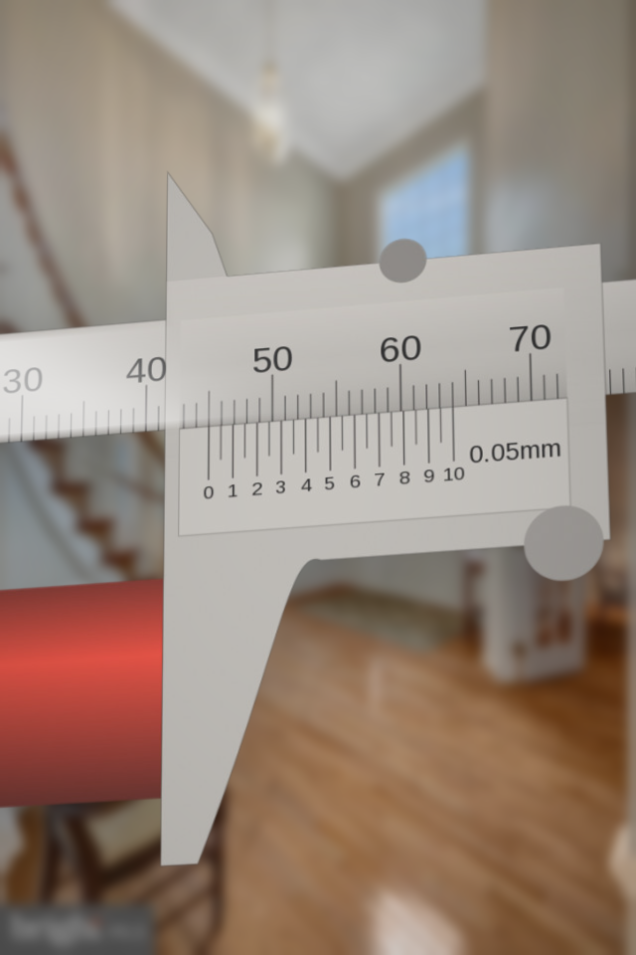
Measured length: 45.0 mm
